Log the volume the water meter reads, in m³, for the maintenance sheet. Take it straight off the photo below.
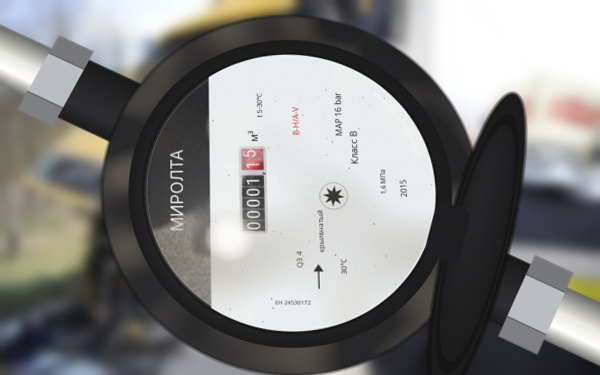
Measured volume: 1.15 m³
